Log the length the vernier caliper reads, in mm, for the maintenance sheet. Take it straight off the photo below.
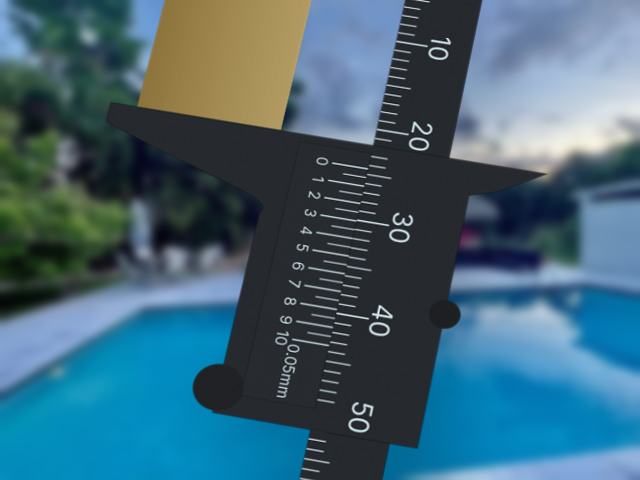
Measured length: 24.4 mm
